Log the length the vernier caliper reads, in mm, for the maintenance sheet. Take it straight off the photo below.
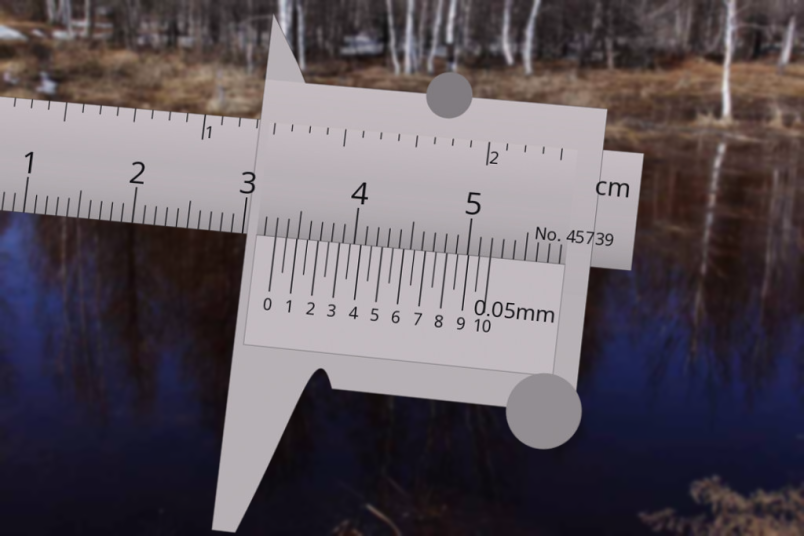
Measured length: 33.0 mm
